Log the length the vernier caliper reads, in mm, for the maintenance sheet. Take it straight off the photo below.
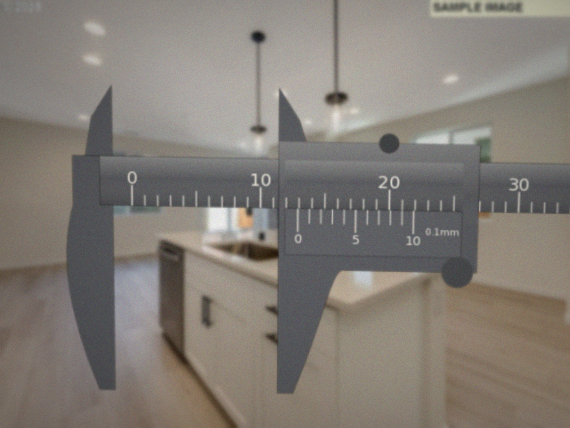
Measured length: 12.9 mm
